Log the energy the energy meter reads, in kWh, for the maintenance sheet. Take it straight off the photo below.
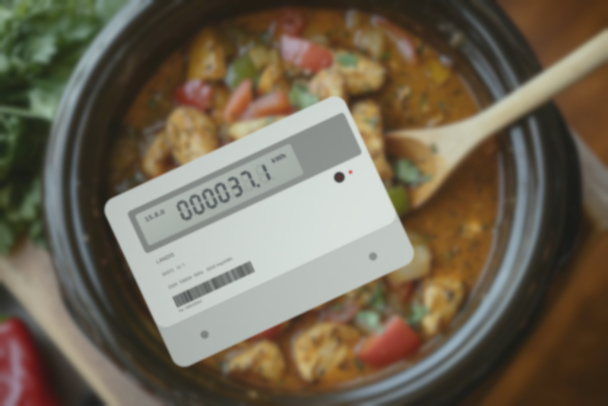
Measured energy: 37.1 kWh
